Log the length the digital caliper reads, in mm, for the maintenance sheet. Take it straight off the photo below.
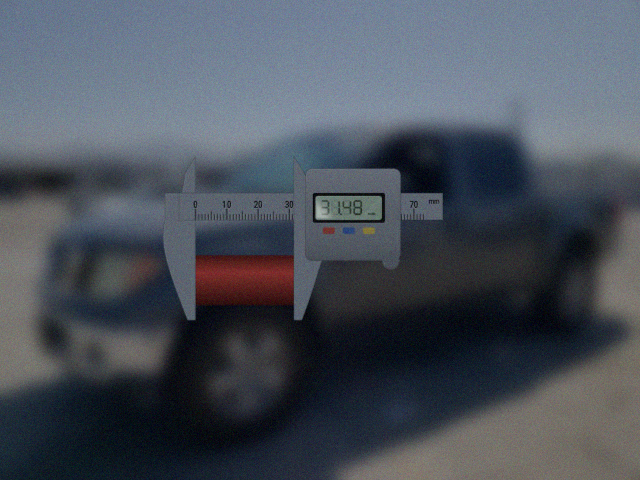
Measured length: 31.48 mm
